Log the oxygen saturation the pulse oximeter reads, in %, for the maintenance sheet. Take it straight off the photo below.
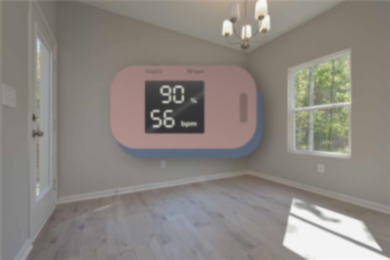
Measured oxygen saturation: 90 %
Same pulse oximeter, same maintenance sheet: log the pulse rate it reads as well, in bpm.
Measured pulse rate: 56 bpm
